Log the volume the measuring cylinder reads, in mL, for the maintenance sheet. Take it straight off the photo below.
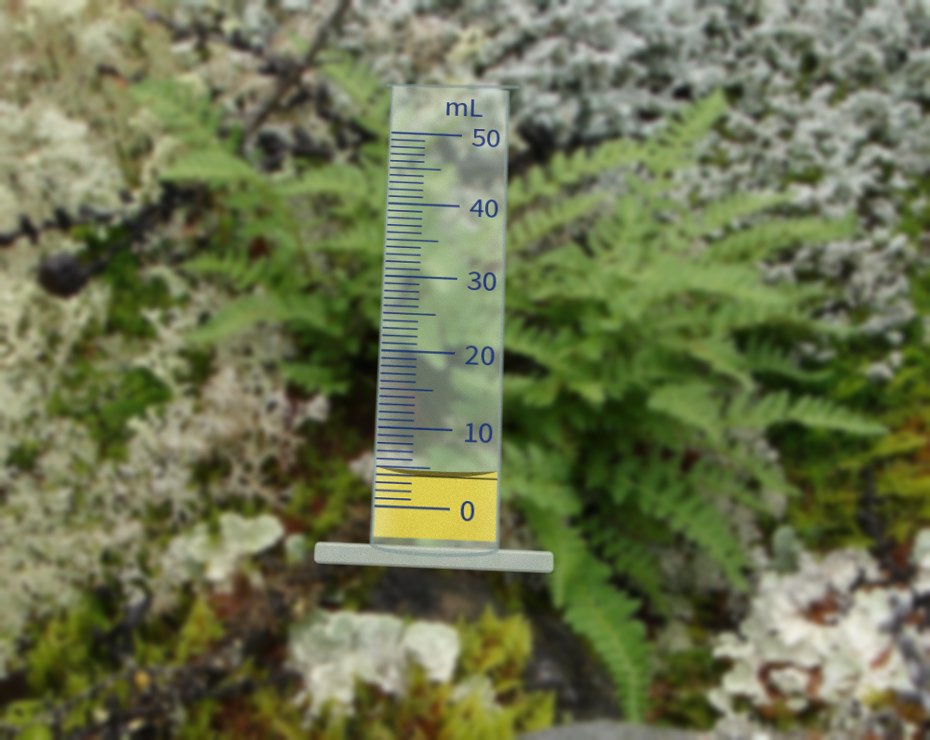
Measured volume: 4 mL
